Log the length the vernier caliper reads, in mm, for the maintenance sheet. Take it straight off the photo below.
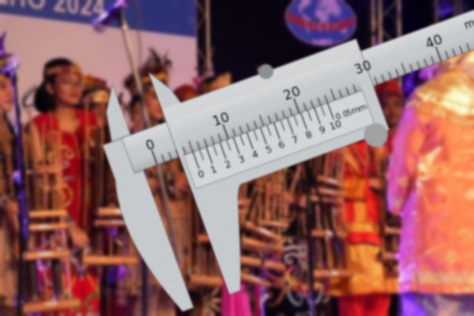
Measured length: 5.0 mm
